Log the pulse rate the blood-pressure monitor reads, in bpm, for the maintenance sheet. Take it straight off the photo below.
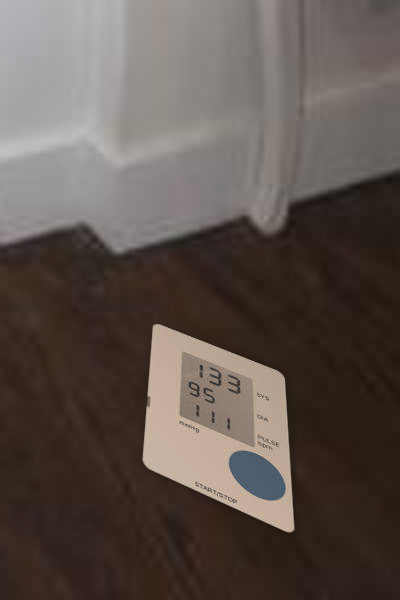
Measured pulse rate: 111 bpm
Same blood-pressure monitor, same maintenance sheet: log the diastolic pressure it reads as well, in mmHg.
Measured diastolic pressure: 95 mmHg
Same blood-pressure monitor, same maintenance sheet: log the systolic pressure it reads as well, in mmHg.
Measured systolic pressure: 133 mmHg
